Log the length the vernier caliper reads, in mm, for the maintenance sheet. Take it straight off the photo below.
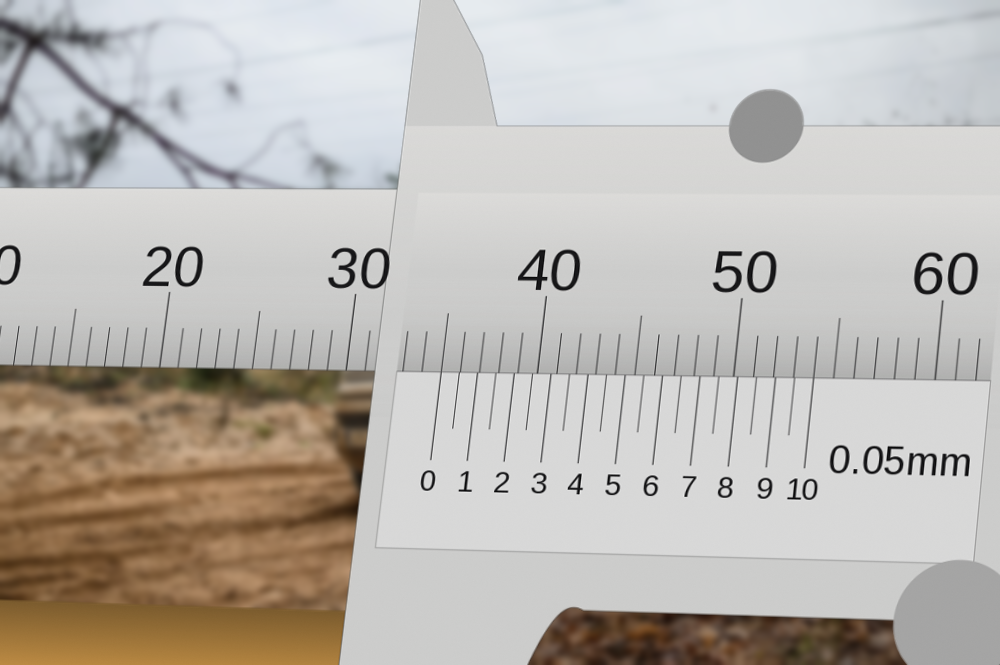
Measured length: 35.0 mm
